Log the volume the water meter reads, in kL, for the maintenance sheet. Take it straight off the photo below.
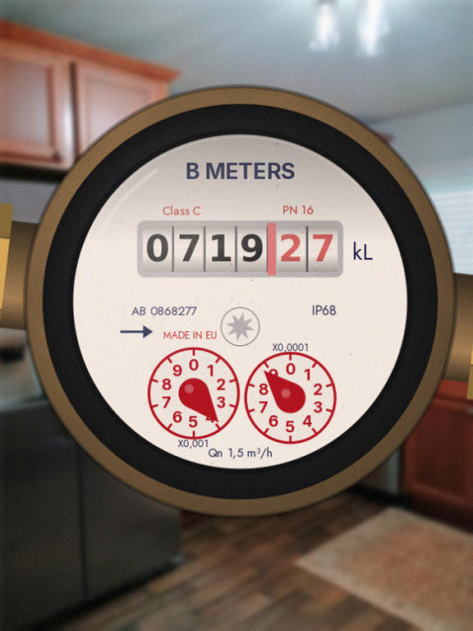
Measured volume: 719.2738 kL
